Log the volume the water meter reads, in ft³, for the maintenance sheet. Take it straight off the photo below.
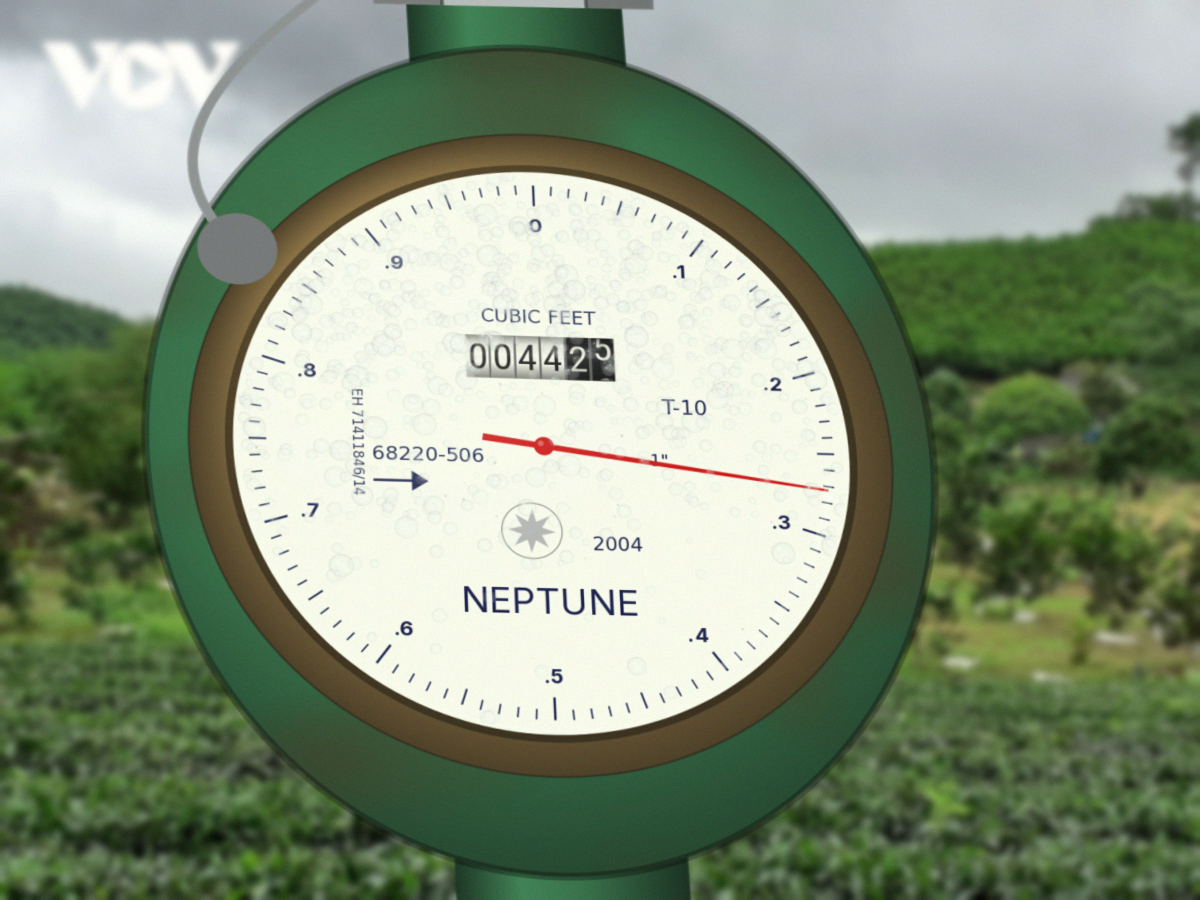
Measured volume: 4425.27 ft³
